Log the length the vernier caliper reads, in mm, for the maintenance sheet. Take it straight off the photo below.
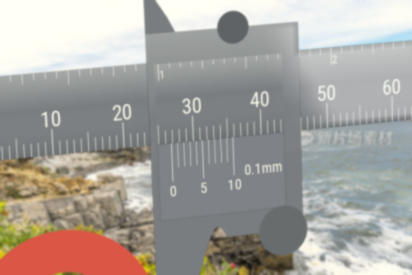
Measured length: 26.8 mm
